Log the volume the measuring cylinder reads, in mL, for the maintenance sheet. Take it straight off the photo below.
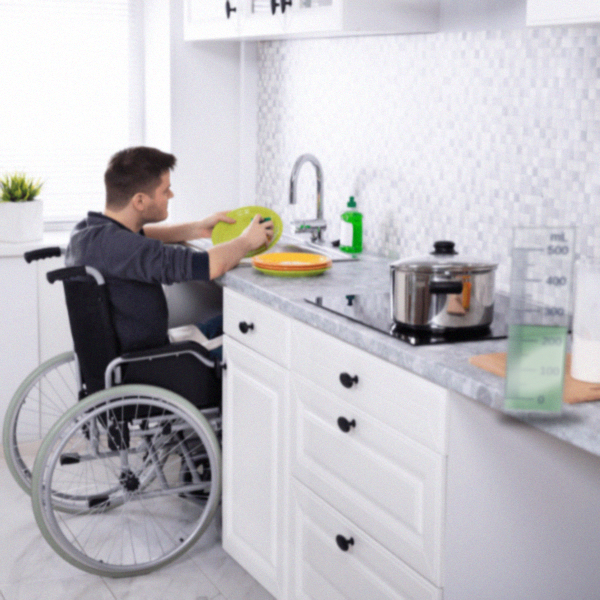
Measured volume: 250 mL
